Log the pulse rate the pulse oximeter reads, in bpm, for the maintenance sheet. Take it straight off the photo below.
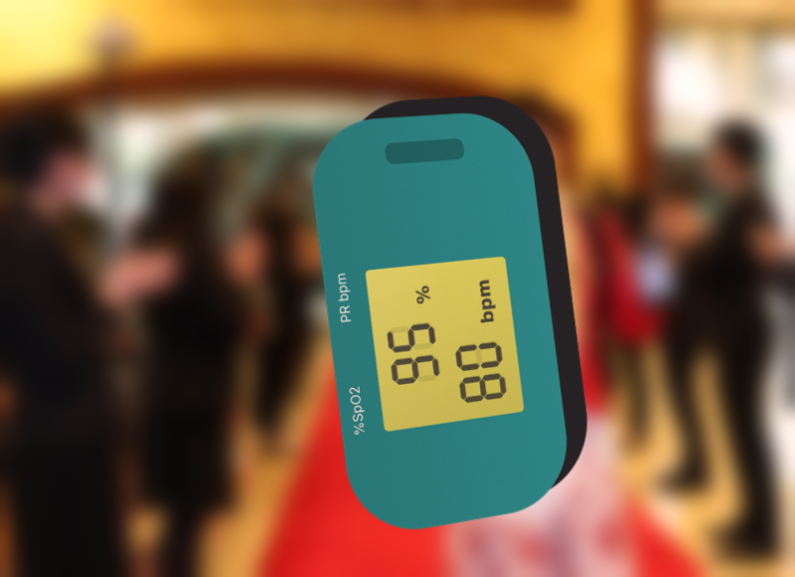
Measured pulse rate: 80 bpm
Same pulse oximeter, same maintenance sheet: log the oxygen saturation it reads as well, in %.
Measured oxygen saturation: 95 %
